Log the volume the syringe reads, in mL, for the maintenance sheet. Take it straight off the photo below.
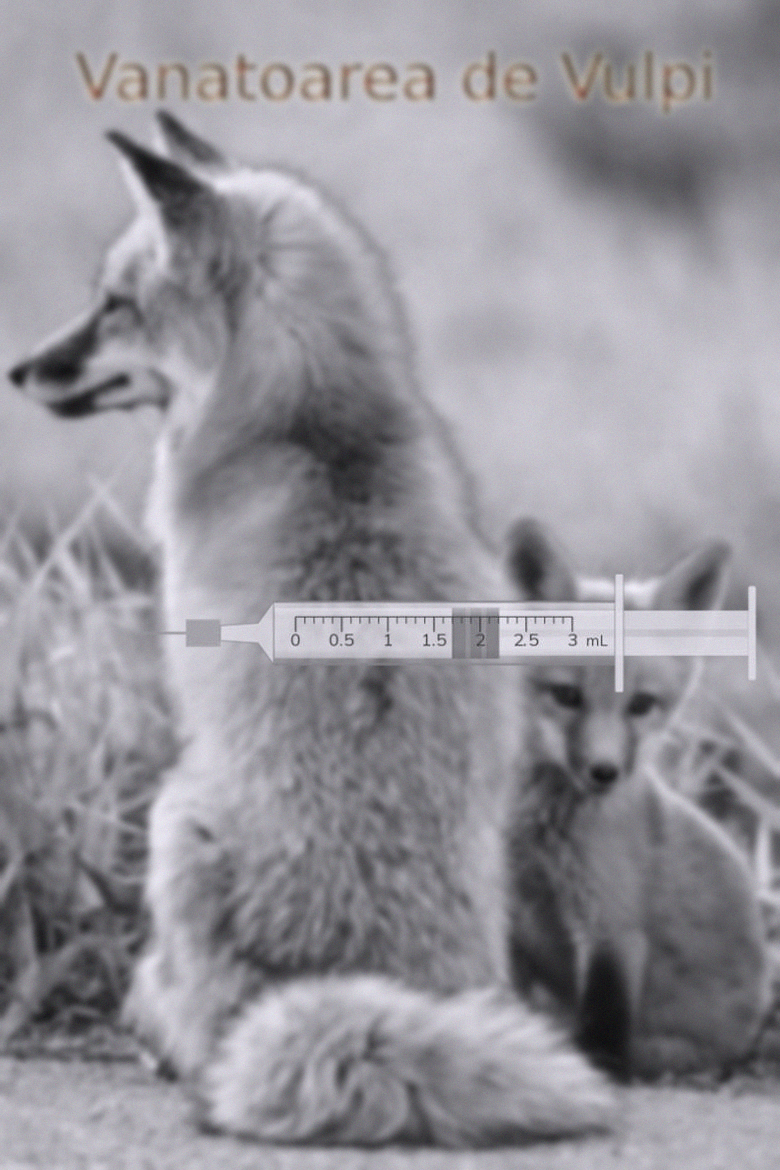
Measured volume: 1.7 mL
